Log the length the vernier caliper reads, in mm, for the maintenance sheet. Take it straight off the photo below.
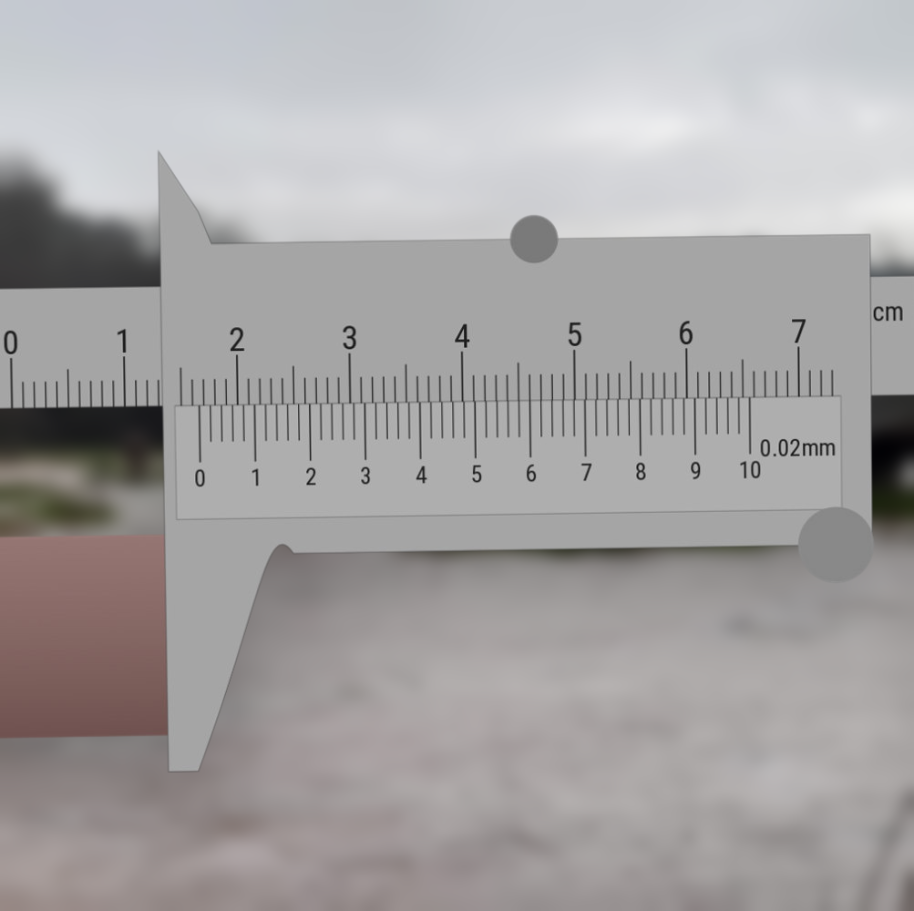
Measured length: 16.6 mm
